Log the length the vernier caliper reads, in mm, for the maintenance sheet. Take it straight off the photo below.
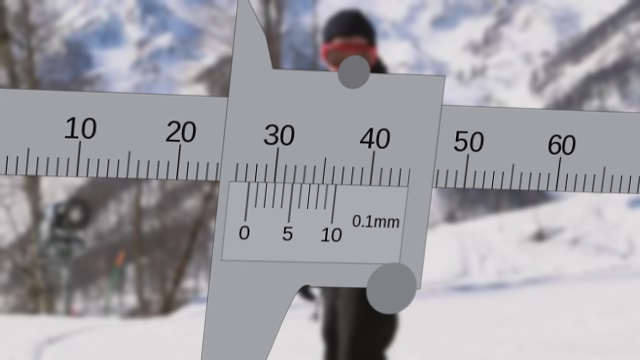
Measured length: 27.4 mm
